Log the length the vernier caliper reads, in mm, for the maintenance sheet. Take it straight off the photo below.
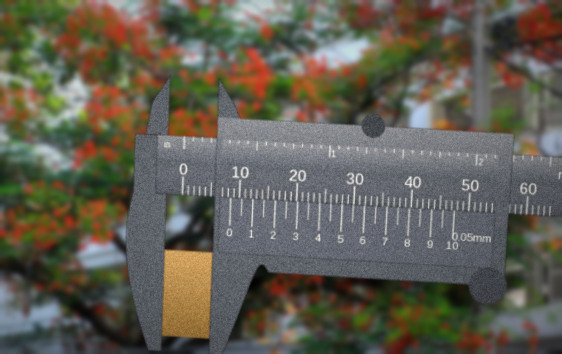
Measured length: 8.5 mm
